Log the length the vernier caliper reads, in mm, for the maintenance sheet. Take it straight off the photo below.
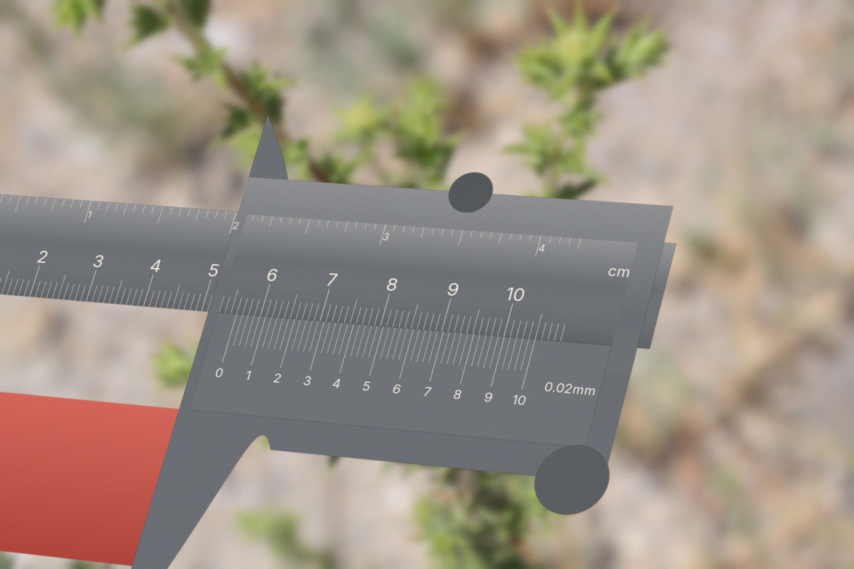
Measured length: 56.0 mm
